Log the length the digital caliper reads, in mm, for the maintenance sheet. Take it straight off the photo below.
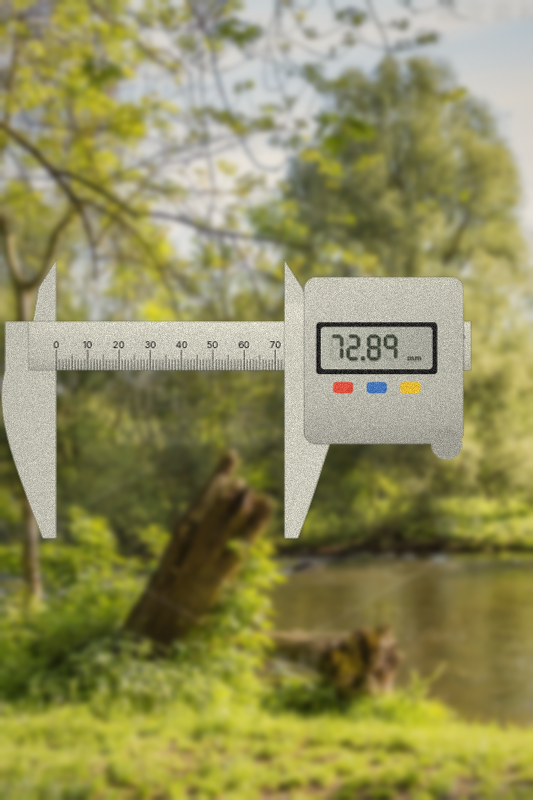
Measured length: 72.89 mm
